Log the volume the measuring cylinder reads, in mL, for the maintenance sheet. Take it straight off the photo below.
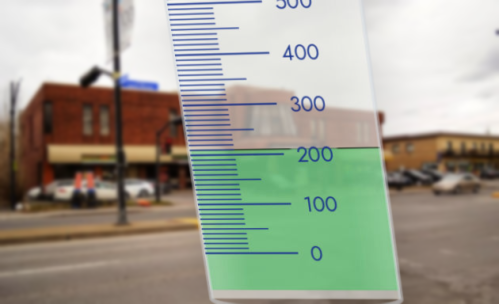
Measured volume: 210 mL
